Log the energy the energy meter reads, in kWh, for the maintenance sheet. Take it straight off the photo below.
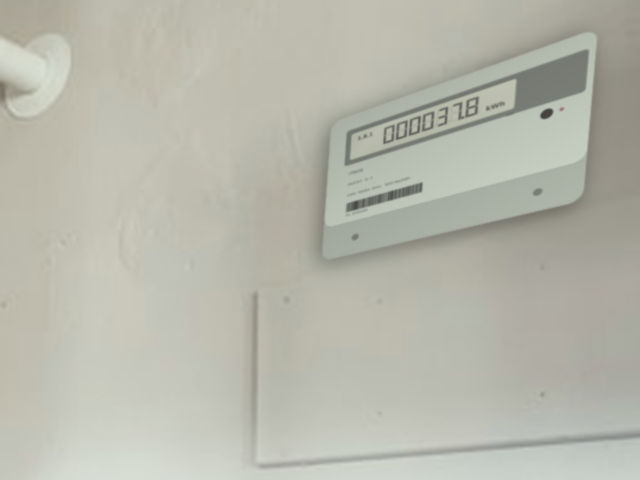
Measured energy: 37.8 kWh
